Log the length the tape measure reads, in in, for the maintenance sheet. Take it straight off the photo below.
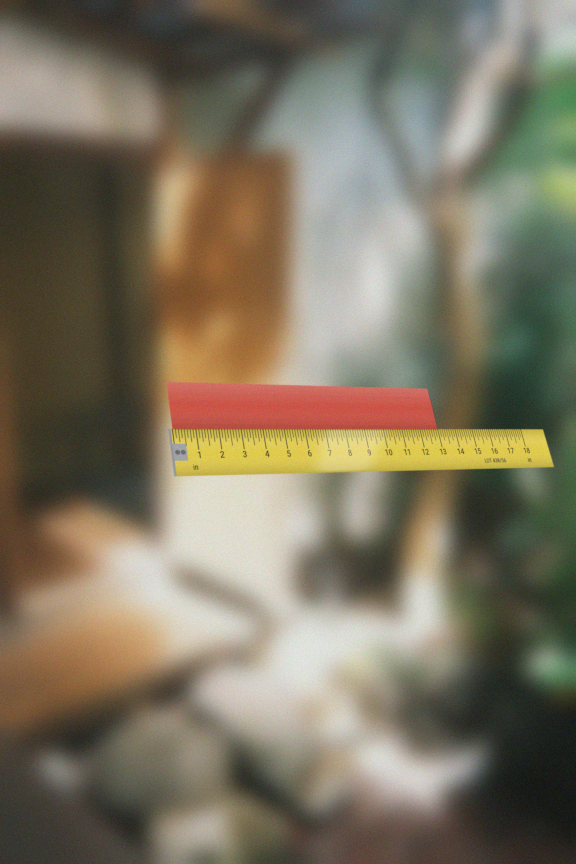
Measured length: 13 in
